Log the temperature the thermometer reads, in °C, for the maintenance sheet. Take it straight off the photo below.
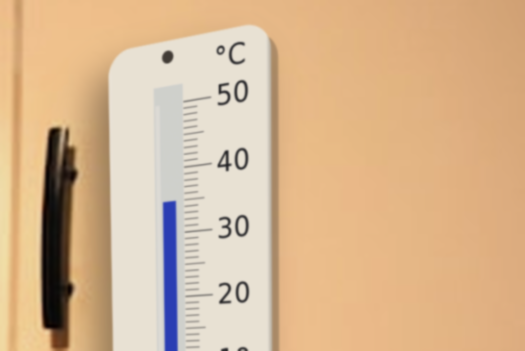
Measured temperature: 35 °C
